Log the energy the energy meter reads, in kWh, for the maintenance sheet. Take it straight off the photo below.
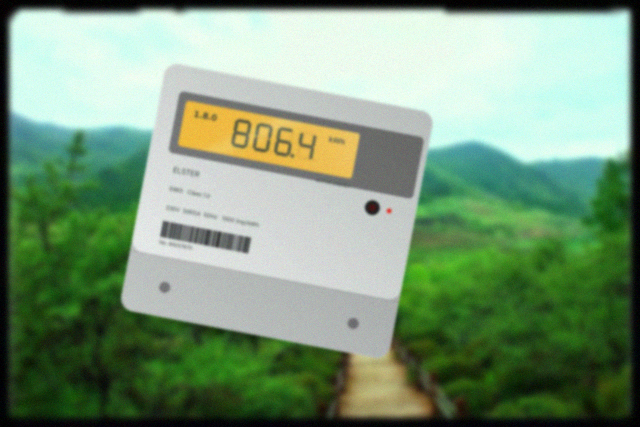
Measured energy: 806.4 kWh
